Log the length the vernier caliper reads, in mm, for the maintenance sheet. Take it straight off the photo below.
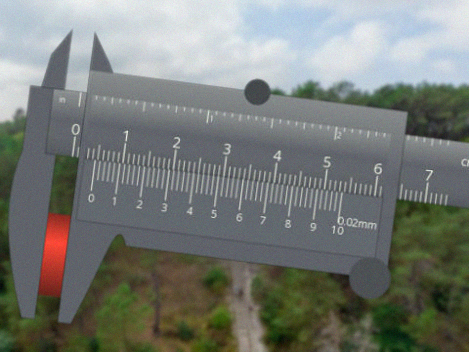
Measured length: 4.5 mm
